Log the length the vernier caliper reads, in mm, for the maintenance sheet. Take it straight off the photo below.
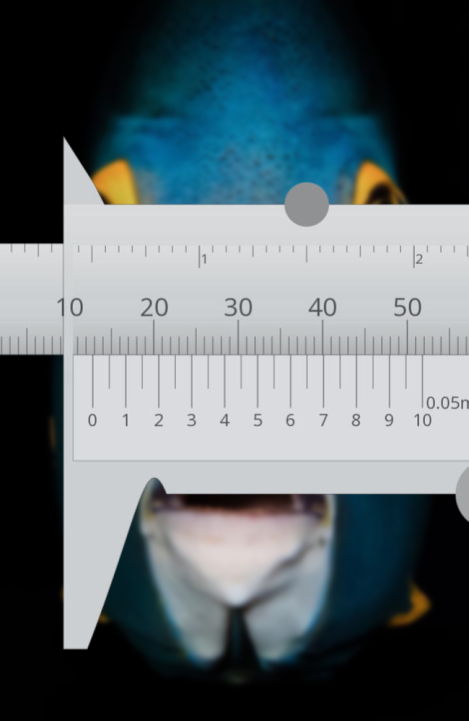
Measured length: 12.8 mm
